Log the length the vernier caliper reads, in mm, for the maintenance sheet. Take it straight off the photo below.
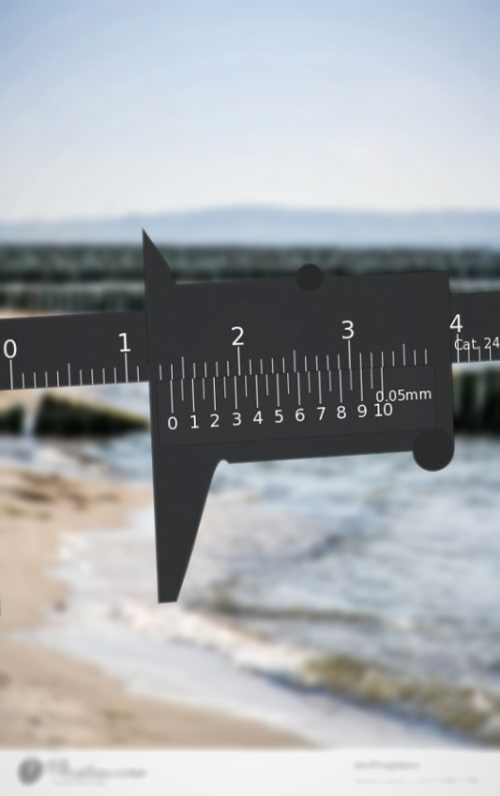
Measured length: 13.9 mm
